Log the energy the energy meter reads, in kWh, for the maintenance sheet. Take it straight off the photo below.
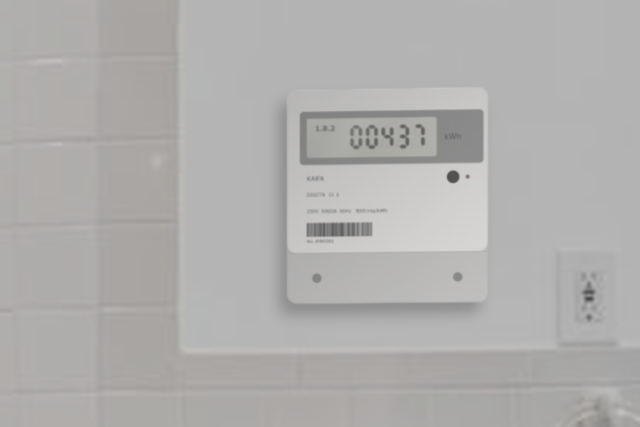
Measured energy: 437 kWh
